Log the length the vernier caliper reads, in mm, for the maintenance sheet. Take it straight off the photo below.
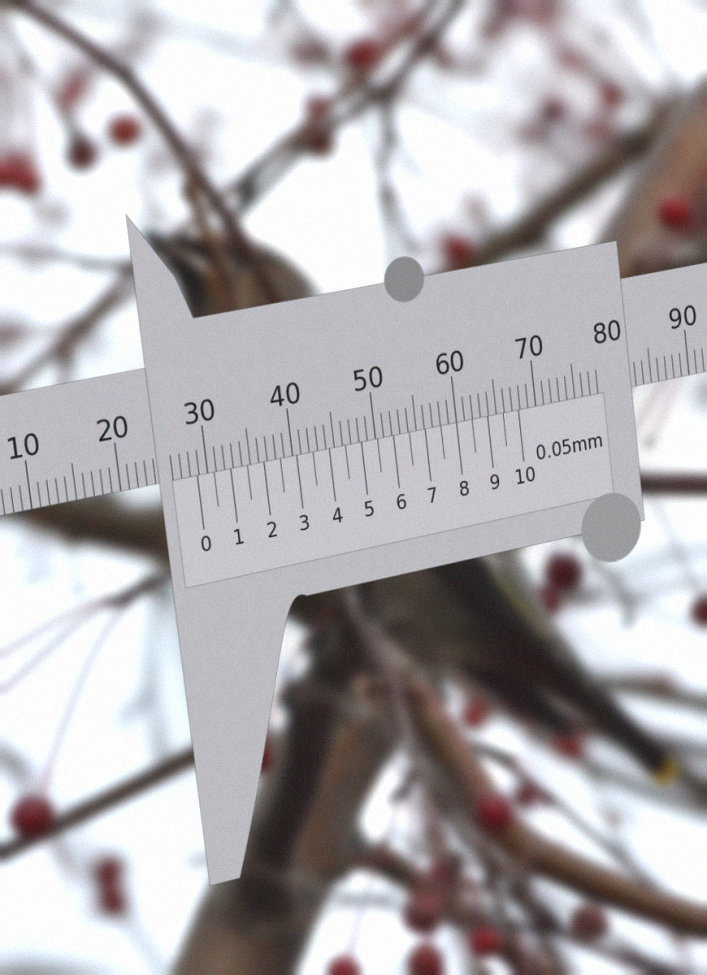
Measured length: 28.8 mm
